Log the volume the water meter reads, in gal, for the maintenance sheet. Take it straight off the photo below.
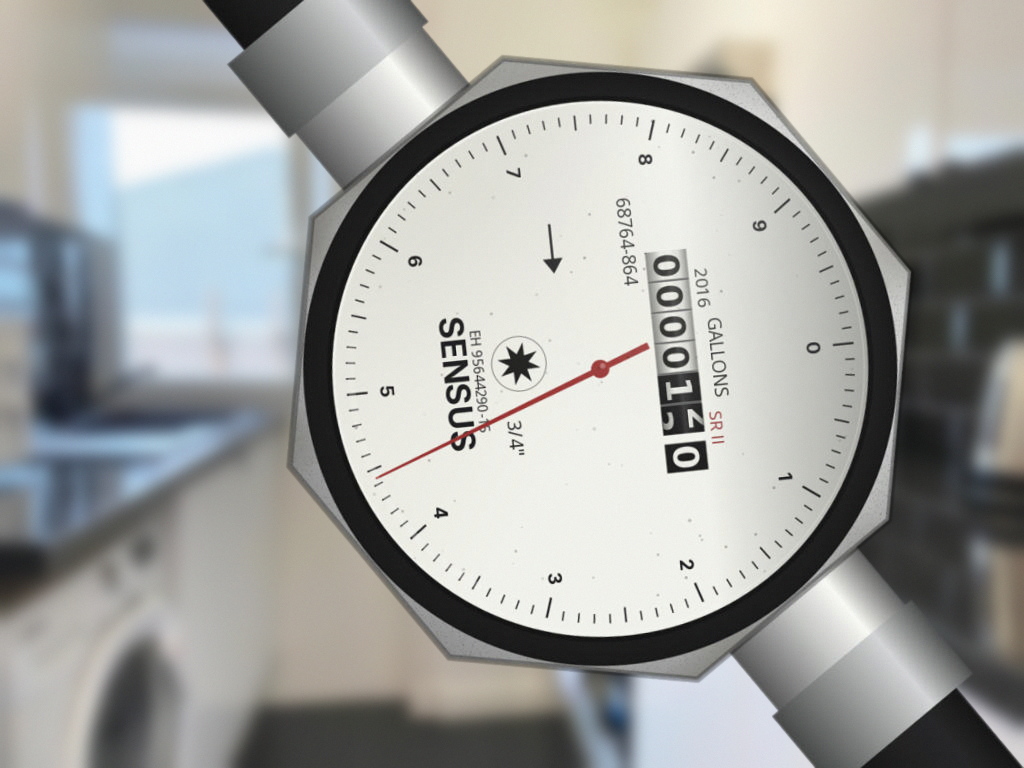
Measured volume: 124.4 gal
